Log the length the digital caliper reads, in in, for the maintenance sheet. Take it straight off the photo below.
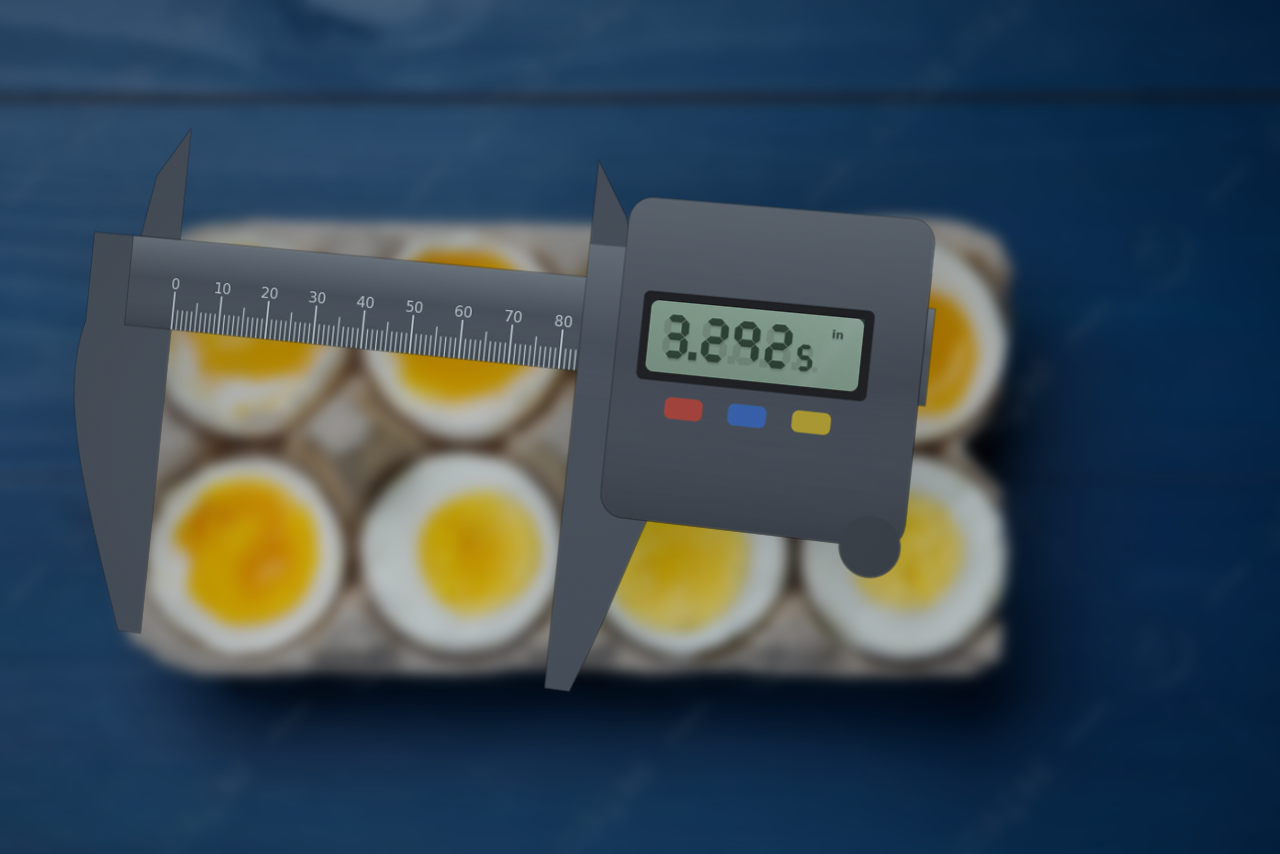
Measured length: 3.2925 in
